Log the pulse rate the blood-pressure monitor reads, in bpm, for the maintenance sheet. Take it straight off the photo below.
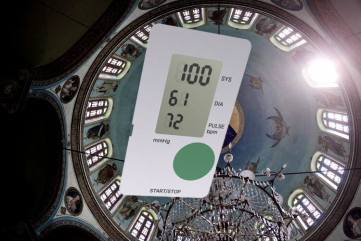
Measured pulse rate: 72 bpm
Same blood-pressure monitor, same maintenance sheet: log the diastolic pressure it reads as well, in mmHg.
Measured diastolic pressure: 61 mmHg
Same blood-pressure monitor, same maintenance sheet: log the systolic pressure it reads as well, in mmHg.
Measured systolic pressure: 100 mmHg
